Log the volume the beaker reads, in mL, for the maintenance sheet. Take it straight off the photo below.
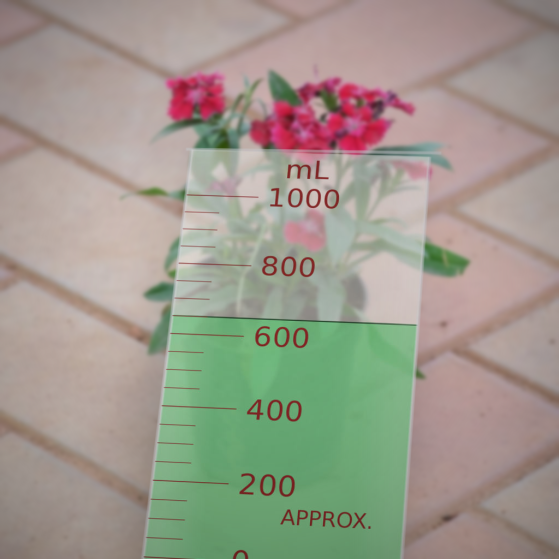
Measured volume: 650 mL
